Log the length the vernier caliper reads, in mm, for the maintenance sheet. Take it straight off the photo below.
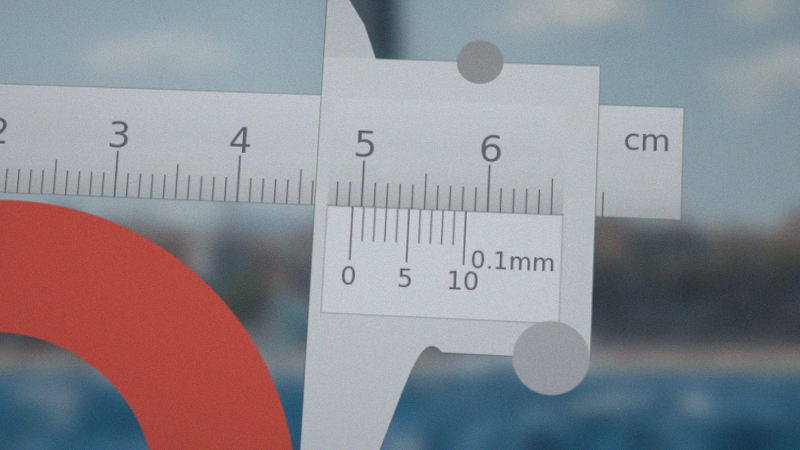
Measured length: 49.3 mm
